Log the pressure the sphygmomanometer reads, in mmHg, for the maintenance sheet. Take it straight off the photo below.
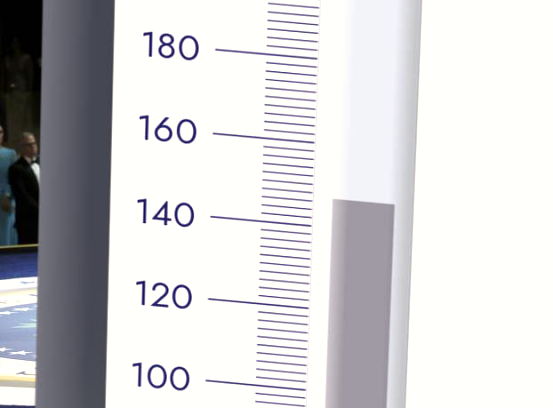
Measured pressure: 147 mmHg
